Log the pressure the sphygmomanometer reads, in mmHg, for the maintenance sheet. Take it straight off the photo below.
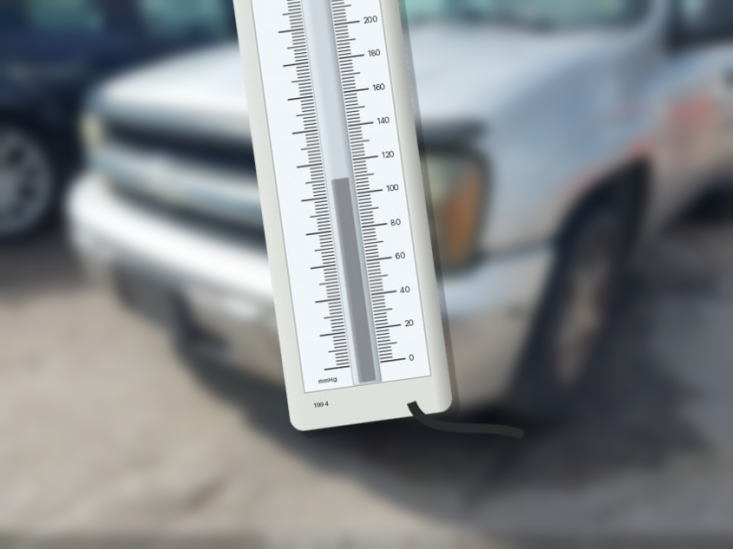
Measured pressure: 110 mmHg
